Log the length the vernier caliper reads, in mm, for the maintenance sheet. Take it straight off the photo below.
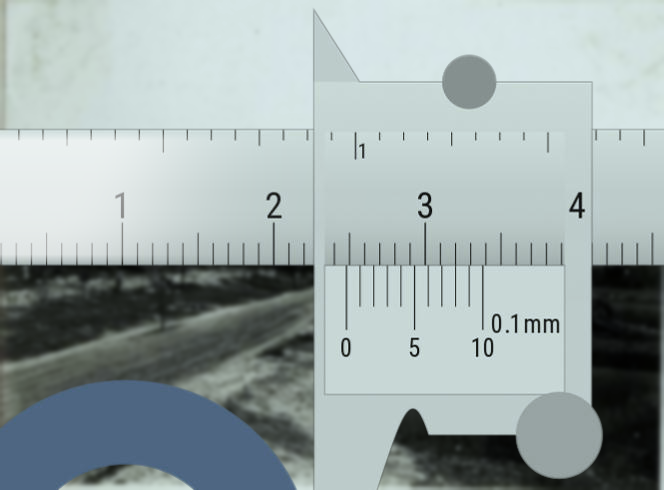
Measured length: 24.8 mm
